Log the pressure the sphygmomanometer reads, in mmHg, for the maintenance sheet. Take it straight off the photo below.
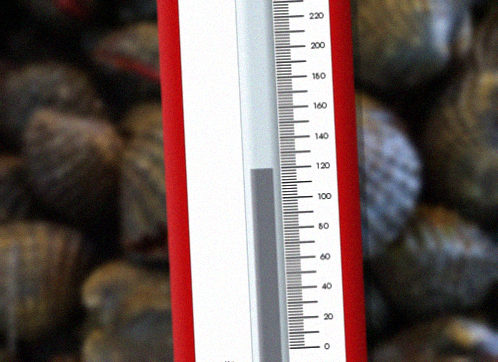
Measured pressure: 120 mmHg
